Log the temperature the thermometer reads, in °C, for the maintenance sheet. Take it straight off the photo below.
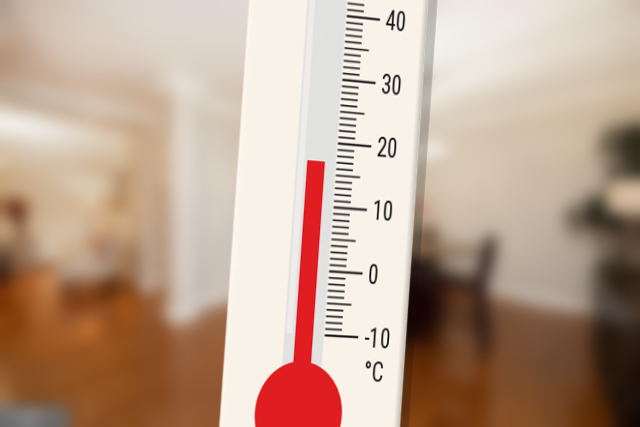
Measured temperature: 17 °C
